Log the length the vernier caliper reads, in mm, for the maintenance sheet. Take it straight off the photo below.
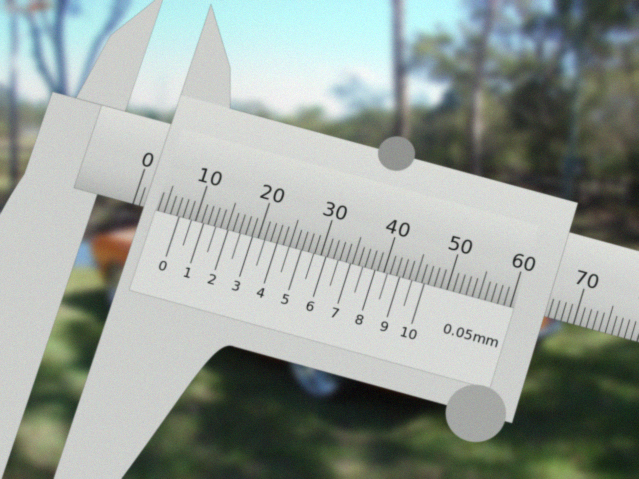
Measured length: 7.4 mm
